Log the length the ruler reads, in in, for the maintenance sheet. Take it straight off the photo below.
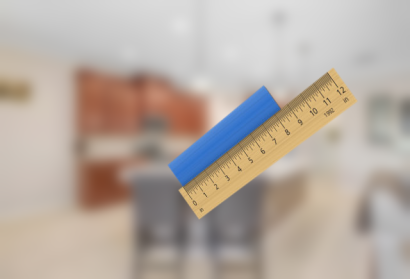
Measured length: 8.5 in
